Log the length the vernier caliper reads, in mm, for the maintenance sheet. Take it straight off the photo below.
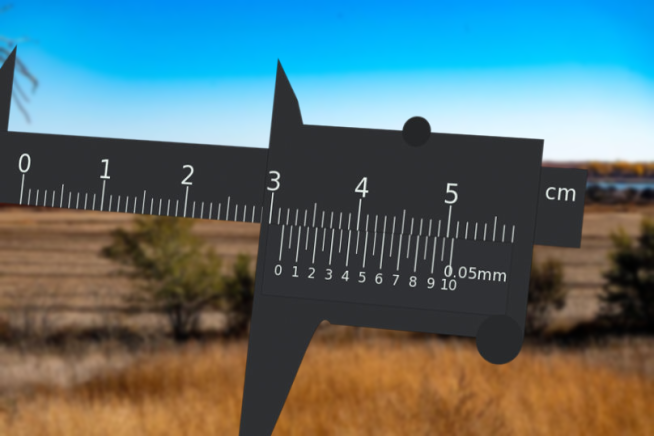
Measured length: 31.6 mm
